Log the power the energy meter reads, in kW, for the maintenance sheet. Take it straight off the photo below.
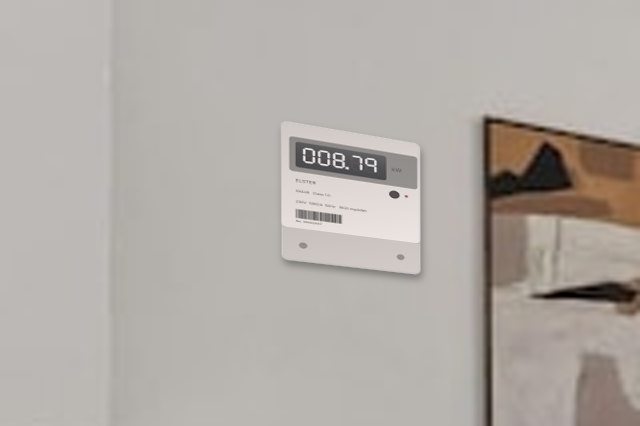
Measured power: 8.79 kW
